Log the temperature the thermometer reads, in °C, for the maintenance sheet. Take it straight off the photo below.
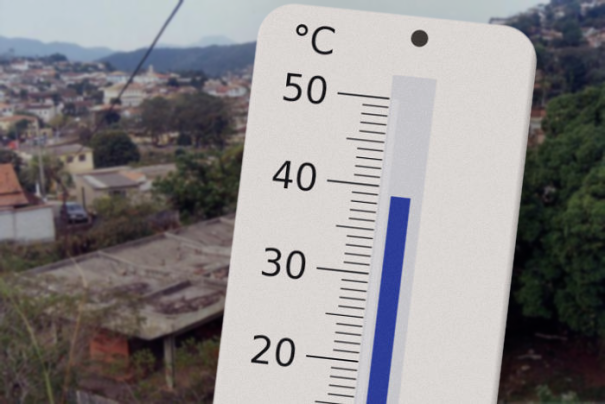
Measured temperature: 39 °C
